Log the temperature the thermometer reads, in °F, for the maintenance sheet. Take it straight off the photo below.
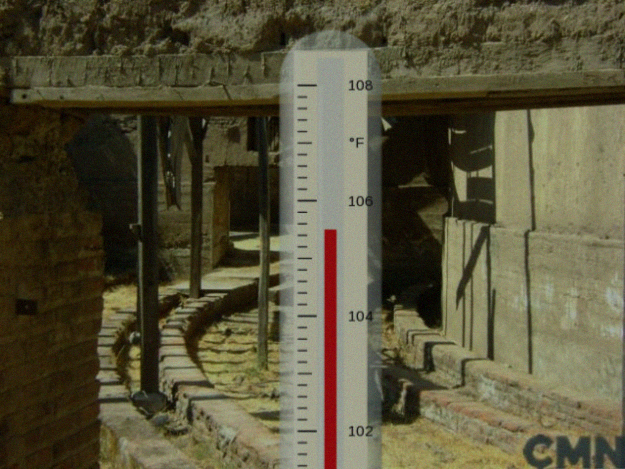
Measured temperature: 105.5 °F
